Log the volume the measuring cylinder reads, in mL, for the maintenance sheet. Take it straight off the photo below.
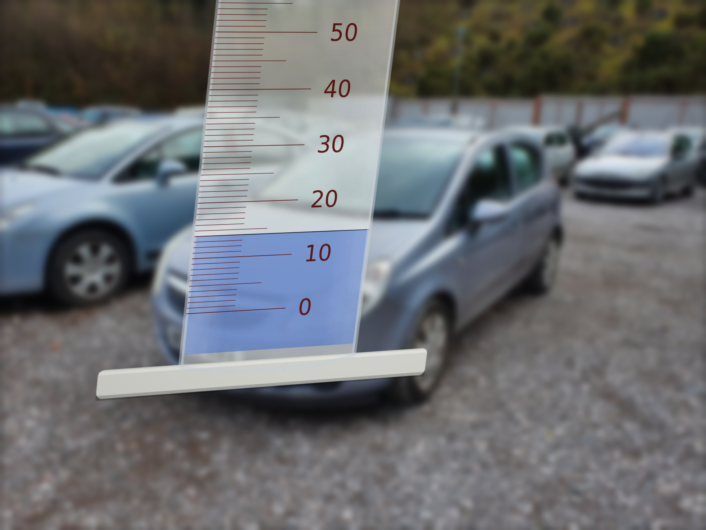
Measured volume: 14 mL
